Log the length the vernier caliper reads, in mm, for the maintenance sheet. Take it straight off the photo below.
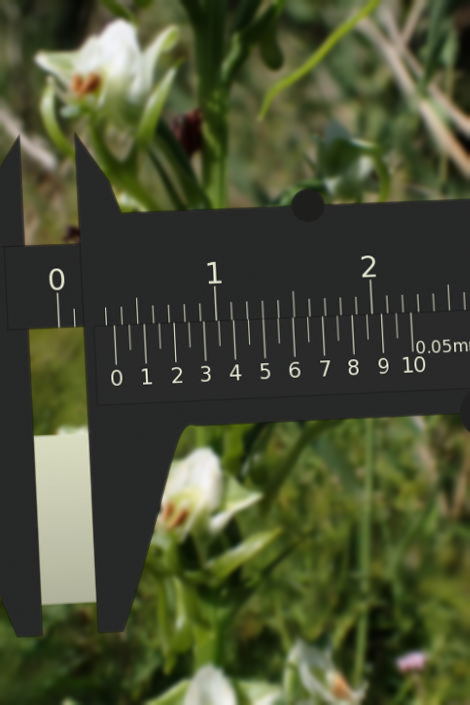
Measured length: 3.5 mm
